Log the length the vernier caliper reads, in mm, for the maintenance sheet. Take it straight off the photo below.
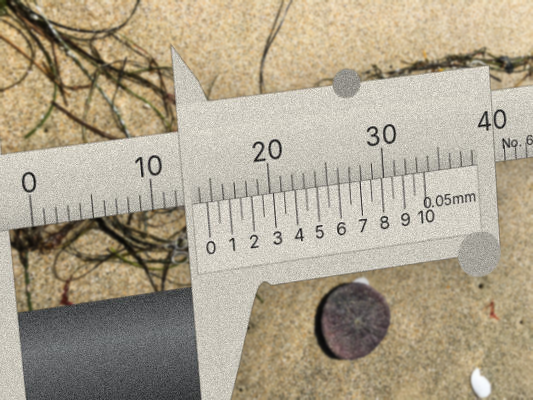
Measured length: 14.6 mm
